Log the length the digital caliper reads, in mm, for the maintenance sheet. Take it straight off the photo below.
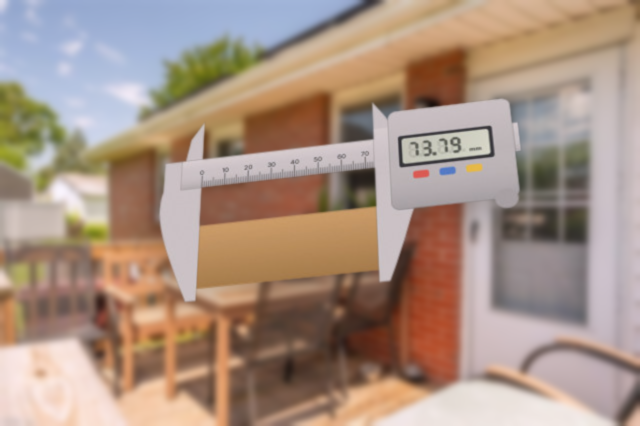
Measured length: 73.79 mm
